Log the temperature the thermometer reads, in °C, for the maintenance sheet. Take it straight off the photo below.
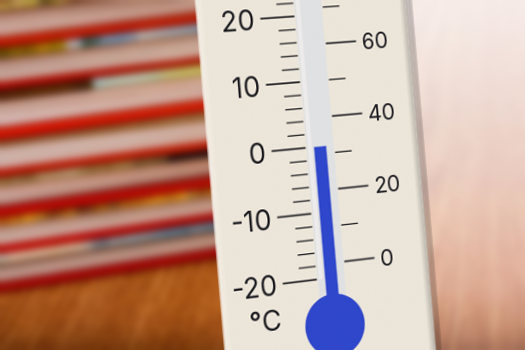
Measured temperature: 0 °C
